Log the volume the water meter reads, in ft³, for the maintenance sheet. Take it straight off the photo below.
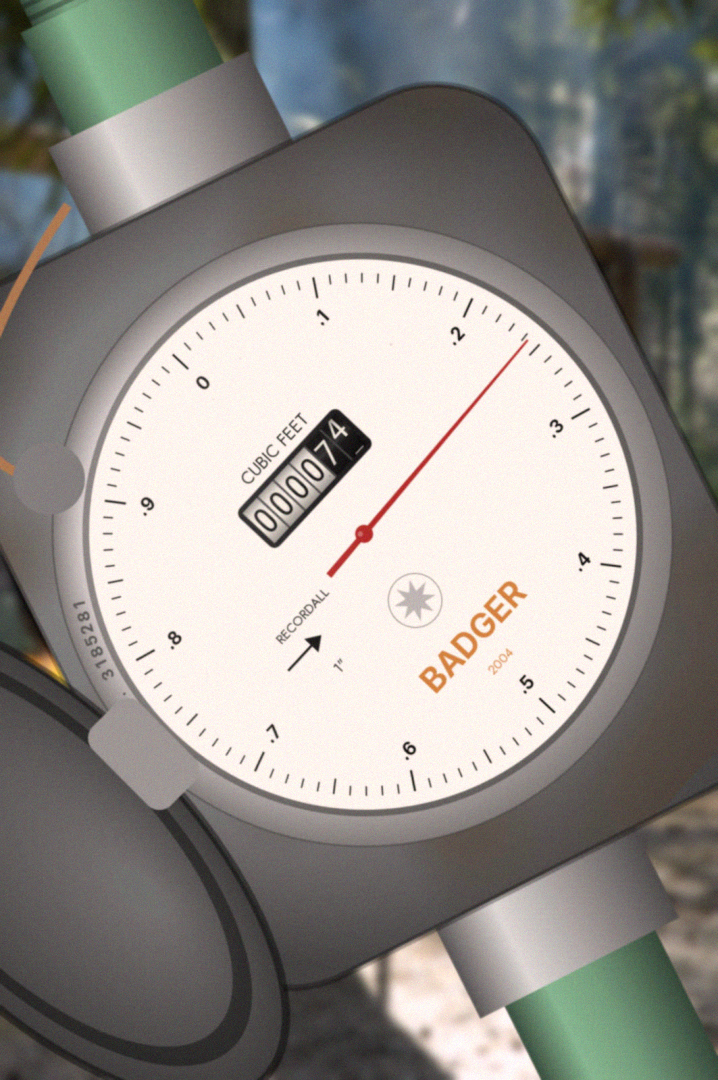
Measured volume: 74.24 ft³
